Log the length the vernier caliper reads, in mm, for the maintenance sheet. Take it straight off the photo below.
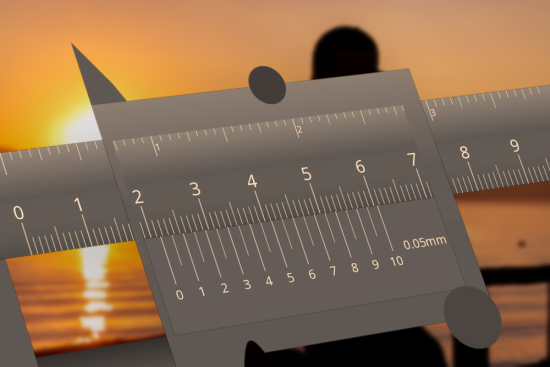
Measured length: 21.6 mm
